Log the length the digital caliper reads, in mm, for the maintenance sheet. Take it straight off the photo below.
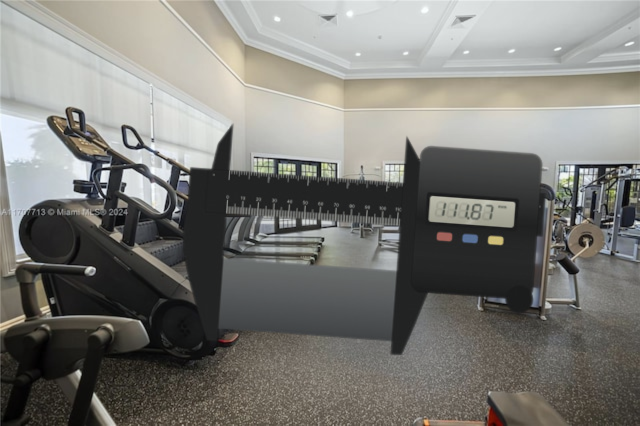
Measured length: 111.87 mm
